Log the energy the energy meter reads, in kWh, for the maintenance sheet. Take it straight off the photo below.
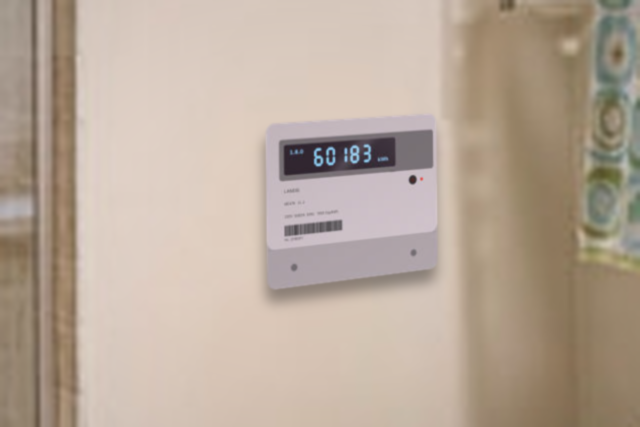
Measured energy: 60183 kWh
